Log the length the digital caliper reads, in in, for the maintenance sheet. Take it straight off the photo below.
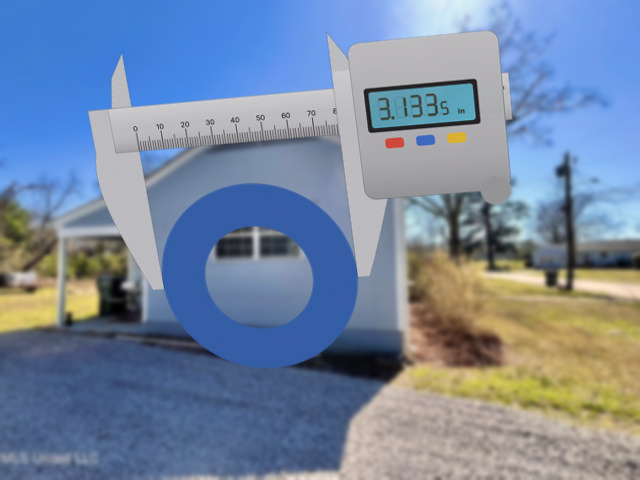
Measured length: 3.1335 in
